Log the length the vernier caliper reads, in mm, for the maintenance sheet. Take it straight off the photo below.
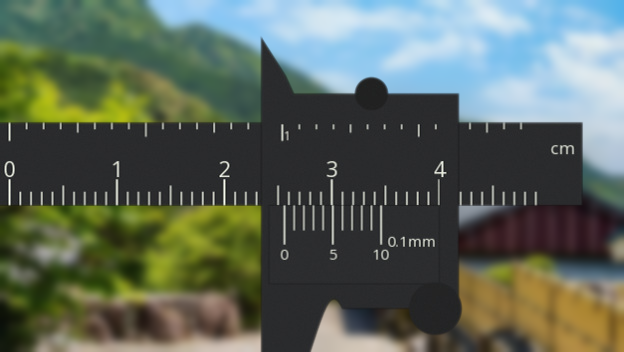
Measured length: 25.6 mm
